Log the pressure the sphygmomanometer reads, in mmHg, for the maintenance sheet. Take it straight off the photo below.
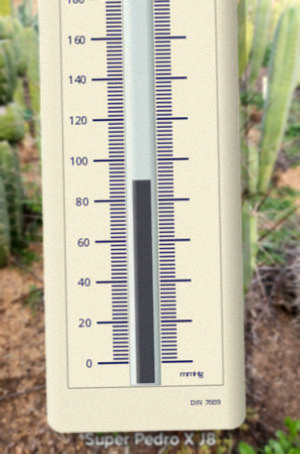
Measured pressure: 90 mmHg
